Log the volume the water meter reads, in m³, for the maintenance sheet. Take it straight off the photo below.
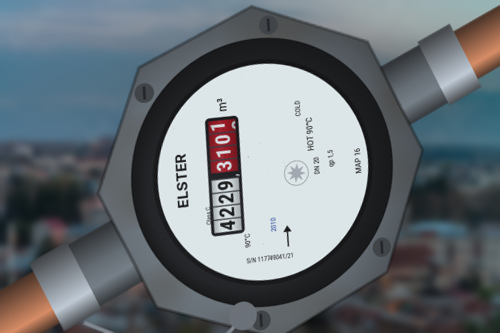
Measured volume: 4229.3101 m³
